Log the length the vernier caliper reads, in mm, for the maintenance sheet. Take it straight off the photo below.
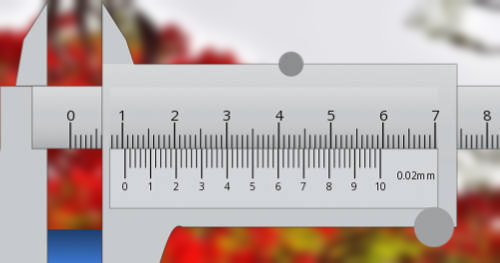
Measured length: 10.5 mm
